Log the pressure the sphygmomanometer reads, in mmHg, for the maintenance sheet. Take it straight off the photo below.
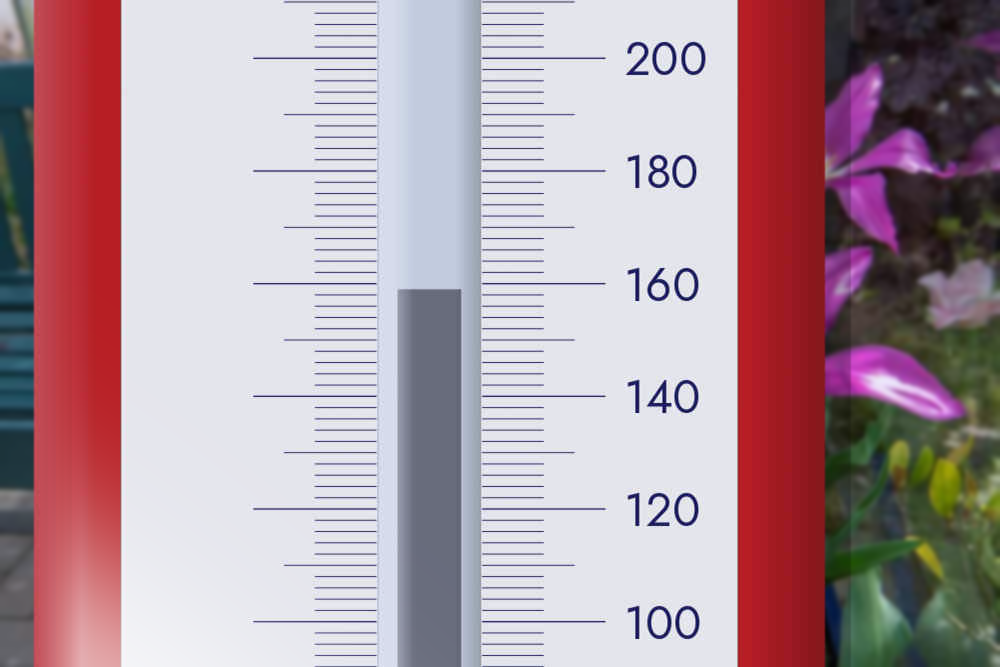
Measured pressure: 159 mmHg
